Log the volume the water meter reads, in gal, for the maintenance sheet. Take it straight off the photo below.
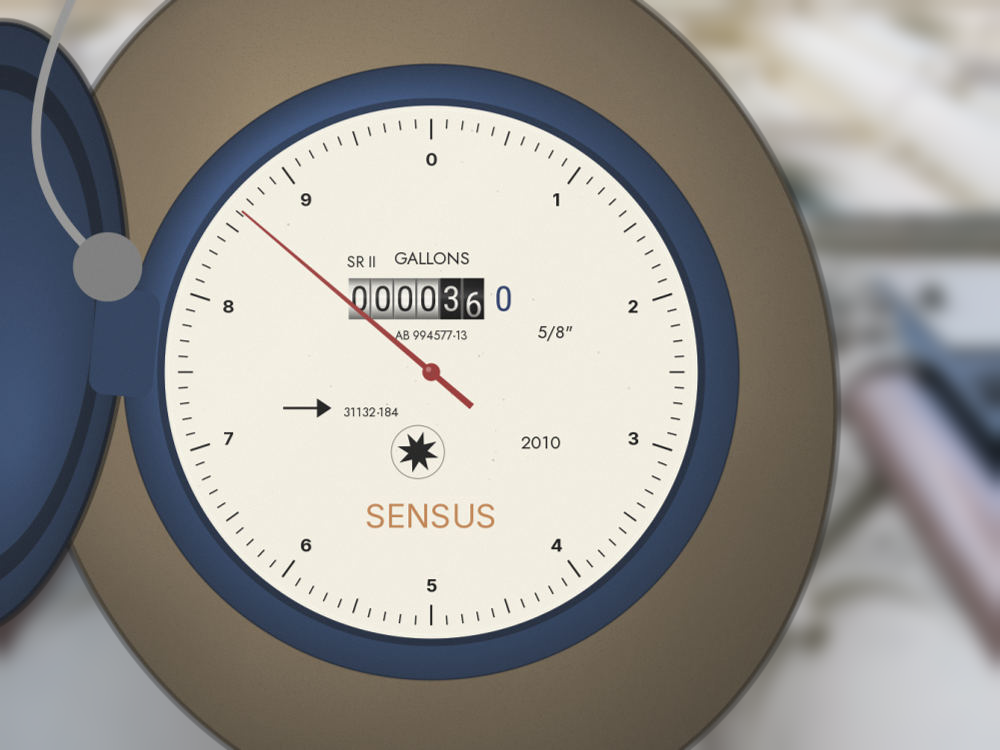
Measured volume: 358.6 gal
